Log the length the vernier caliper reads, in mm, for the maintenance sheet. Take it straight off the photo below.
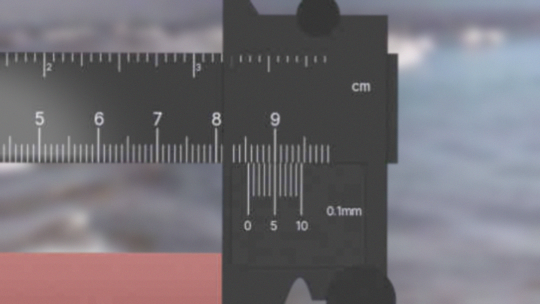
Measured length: 85.5 mm
